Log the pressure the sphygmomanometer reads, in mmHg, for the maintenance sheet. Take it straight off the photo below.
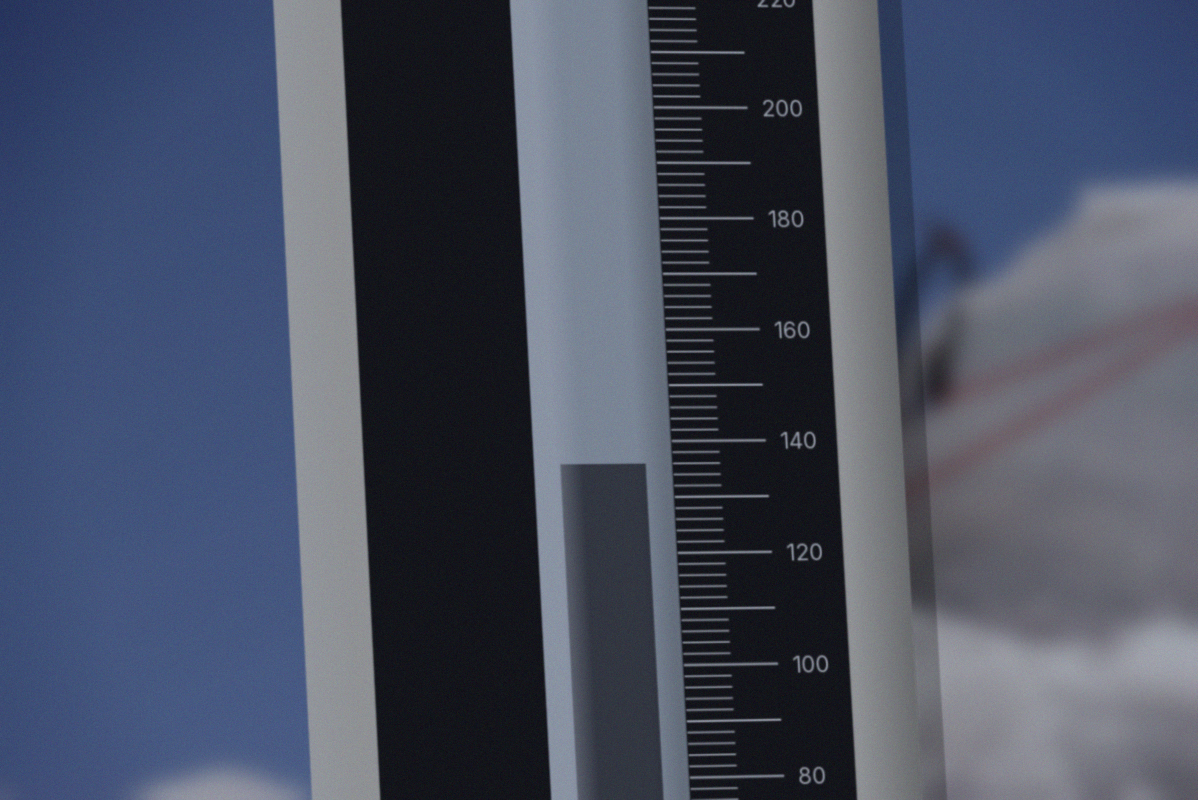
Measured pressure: 136 mmHg
